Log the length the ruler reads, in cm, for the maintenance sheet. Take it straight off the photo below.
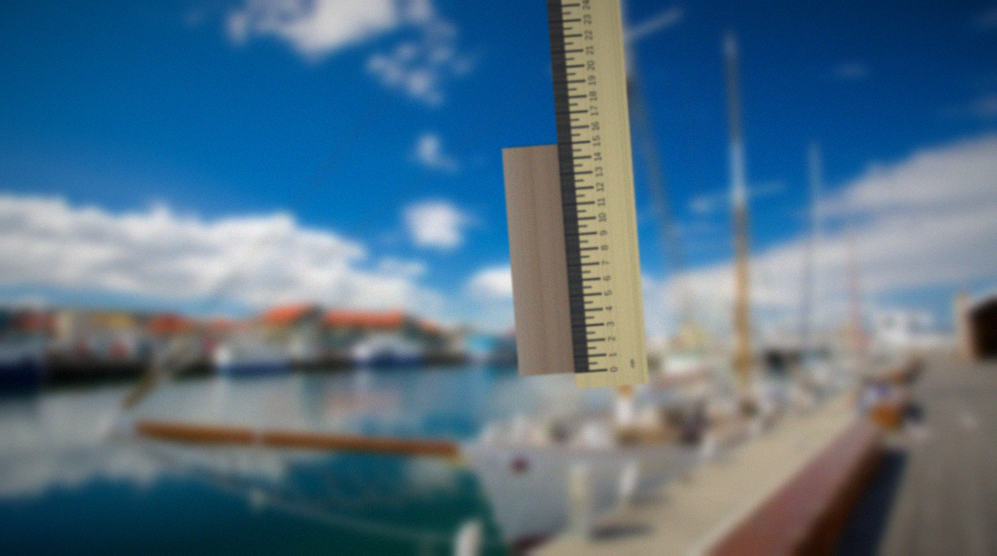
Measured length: 15 cm
